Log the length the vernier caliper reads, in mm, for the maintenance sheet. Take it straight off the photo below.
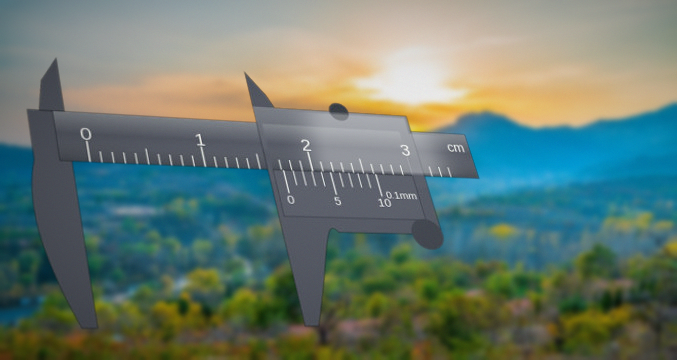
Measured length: 17.2 mm
